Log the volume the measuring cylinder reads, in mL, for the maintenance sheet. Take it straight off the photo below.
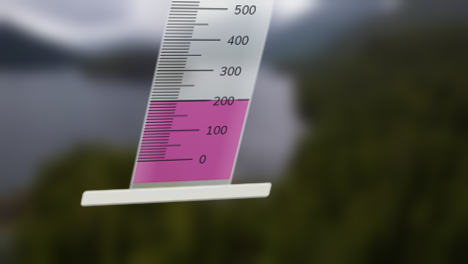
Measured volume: 200 mL
